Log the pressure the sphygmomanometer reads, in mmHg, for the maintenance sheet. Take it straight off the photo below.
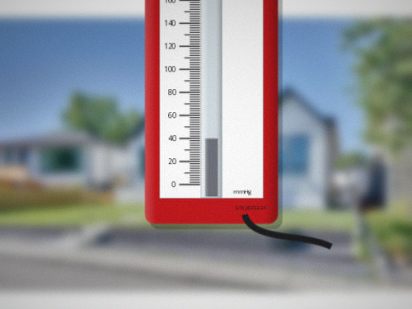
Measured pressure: 40 mmHg
